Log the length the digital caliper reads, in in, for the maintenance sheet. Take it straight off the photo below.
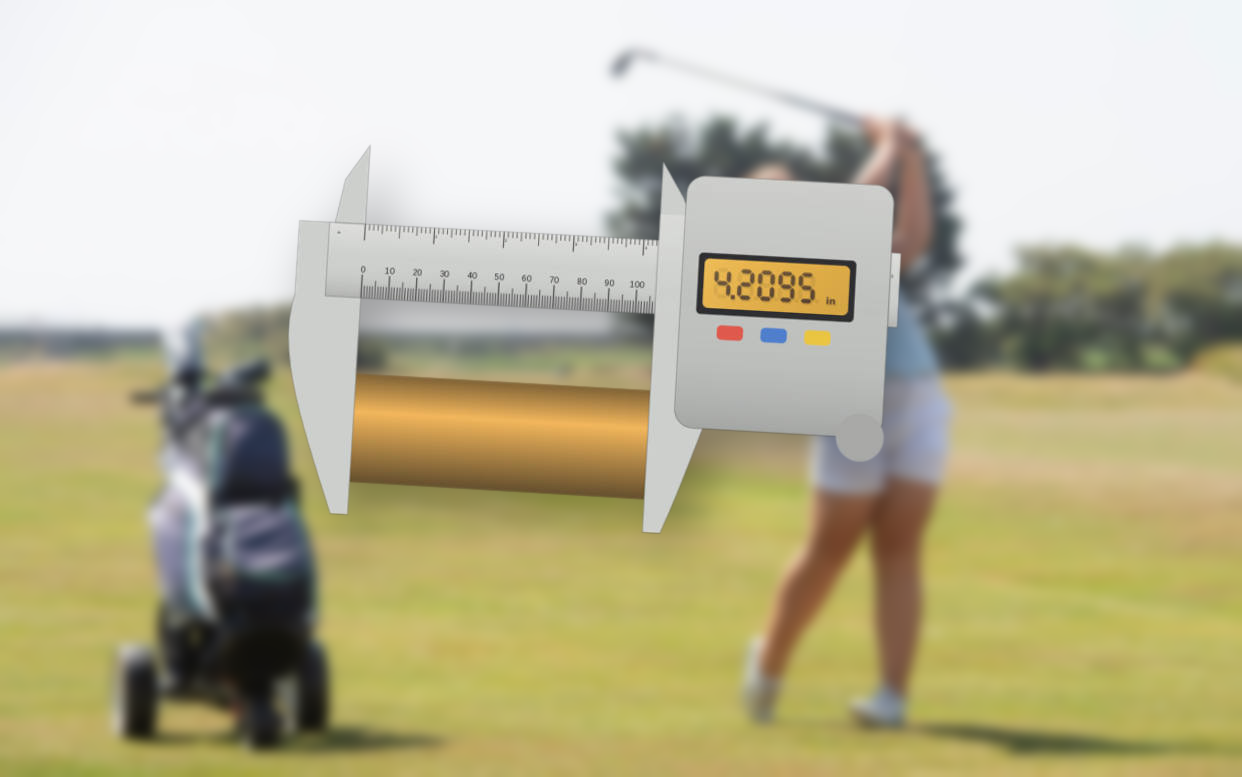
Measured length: 4.2095 in
